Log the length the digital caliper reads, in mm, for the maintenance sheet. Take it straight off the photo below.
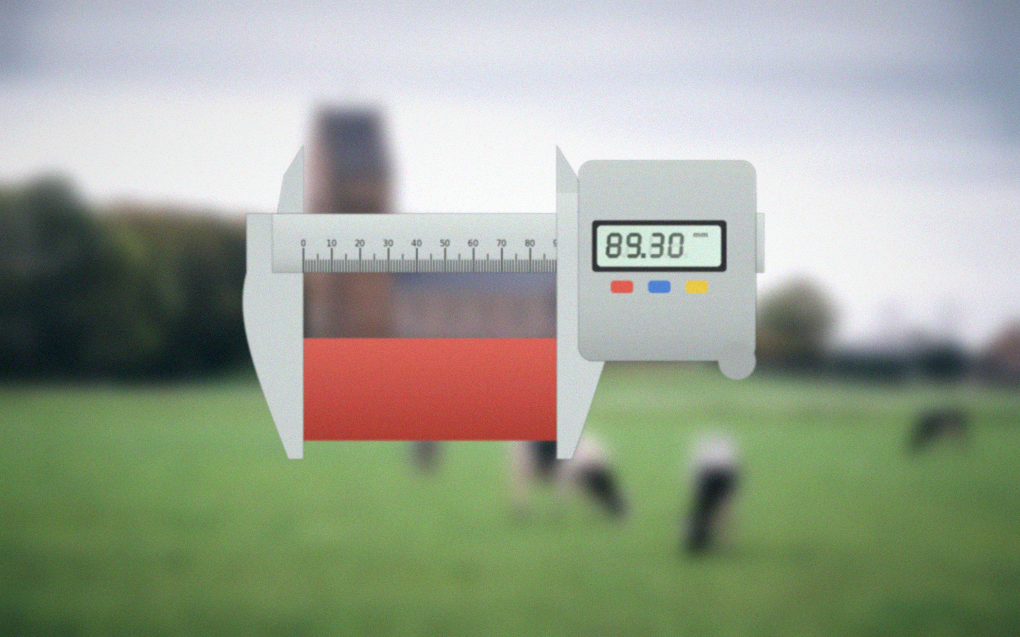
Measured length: 89.30 mm
